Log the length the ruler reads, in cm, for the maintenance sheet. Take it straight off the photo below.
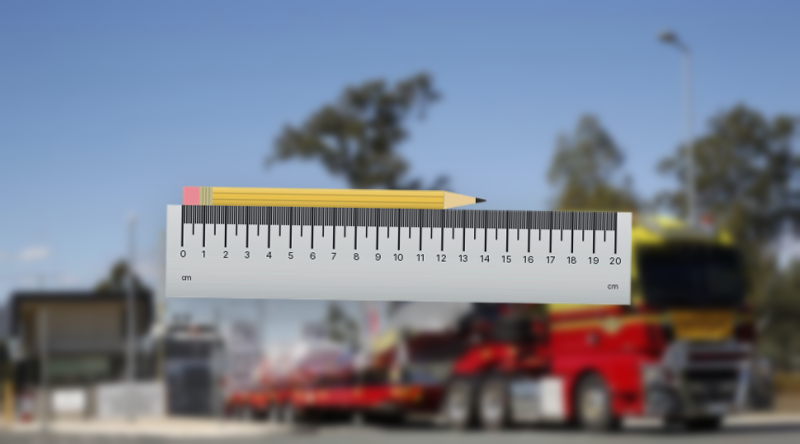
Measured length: 14 cm
